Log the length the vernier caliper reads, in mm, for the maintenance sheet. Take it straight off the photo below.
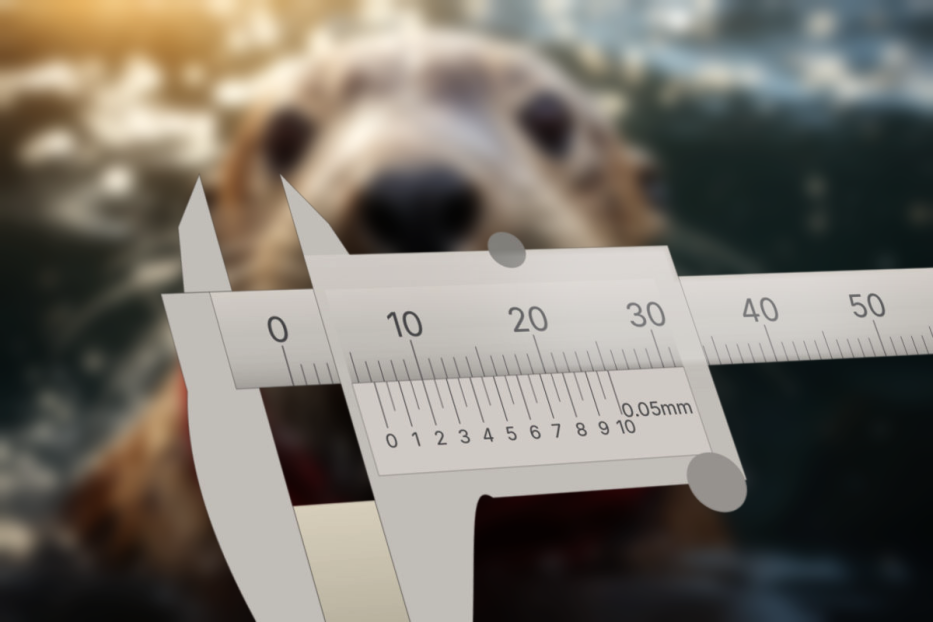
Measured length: 6.2 mm
